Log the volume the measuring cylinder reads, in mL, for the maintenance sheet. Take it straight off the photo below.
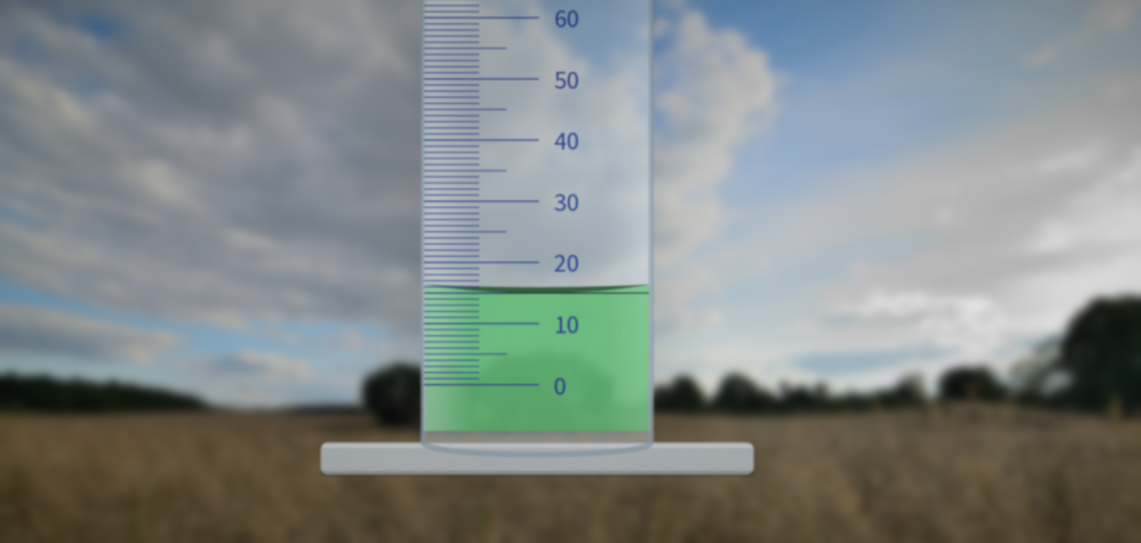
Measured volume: 15 mL
